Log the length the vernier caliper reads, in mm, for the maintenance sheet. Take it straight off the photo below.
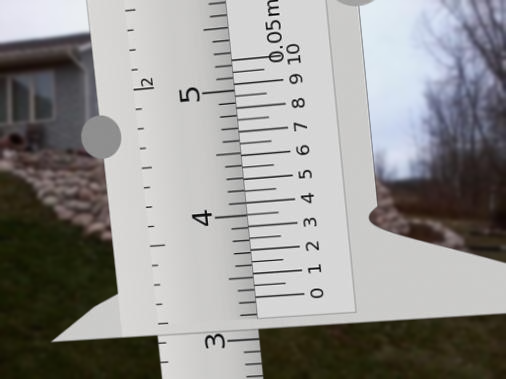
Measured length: 33.4 mm
